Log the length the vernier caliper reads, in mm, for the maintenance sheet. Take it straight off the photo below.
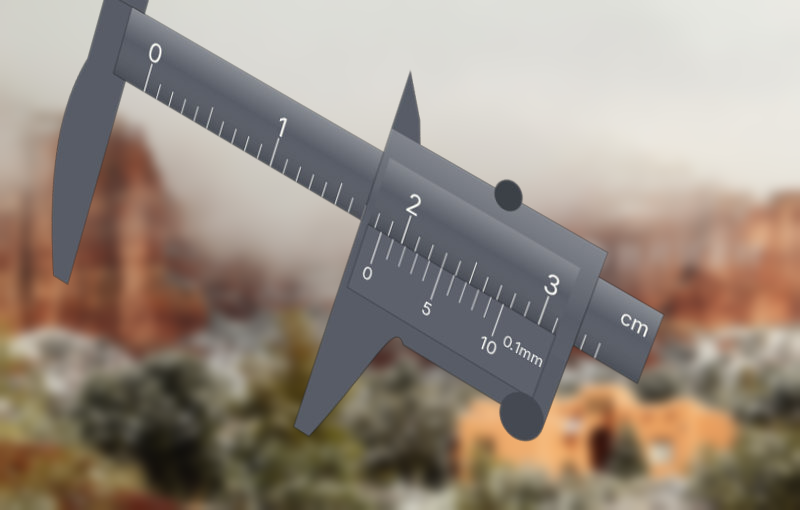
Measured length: 18.5 mm
